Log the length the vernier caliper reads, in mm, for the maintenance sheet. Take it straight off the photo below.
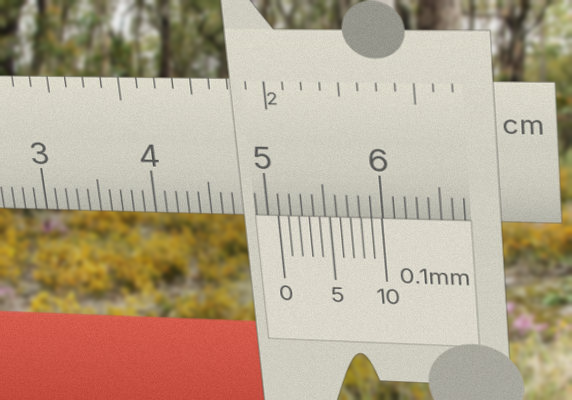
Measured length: 50.9 mm
